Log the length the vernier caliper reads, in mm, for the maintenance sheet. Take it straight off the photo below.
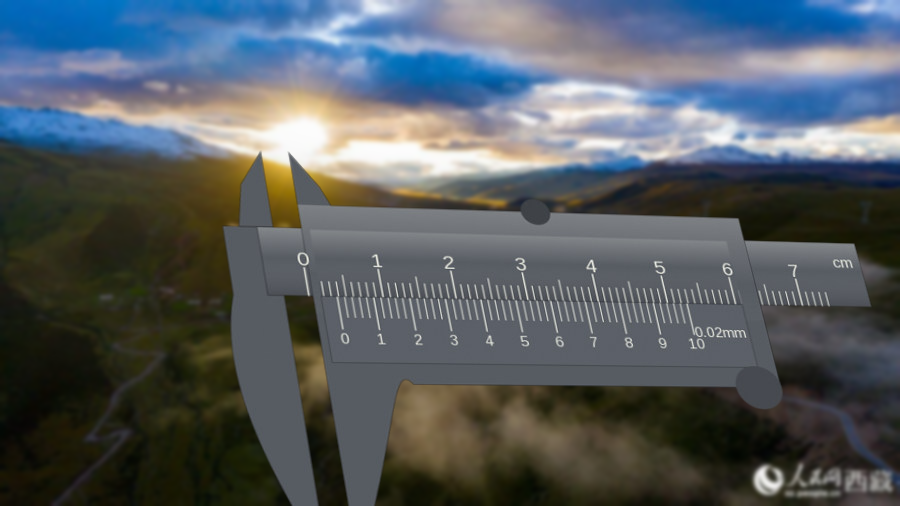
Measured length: 3.8 mm
